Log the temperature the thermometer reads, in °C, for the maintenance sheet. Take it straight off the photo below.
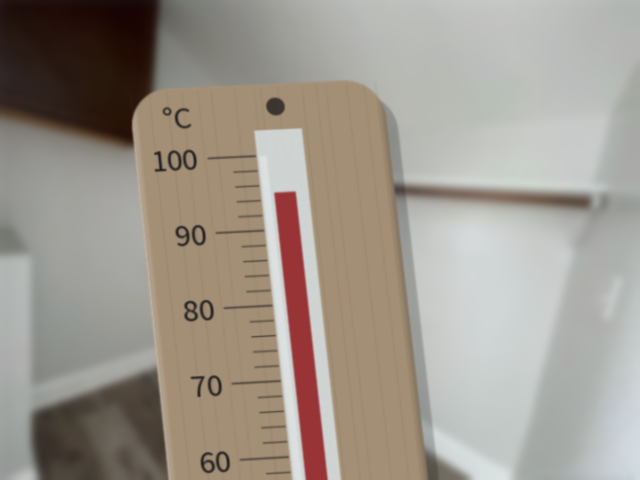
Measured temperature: 95 °C
